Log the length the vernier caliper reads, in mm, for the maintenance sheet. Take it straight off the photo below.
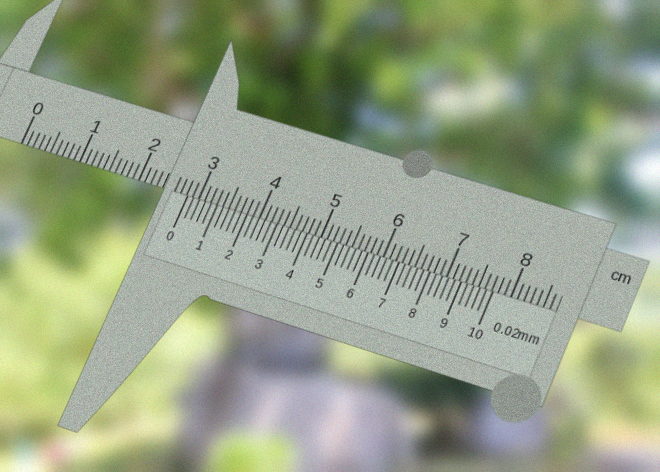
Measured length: 28.2 mm
